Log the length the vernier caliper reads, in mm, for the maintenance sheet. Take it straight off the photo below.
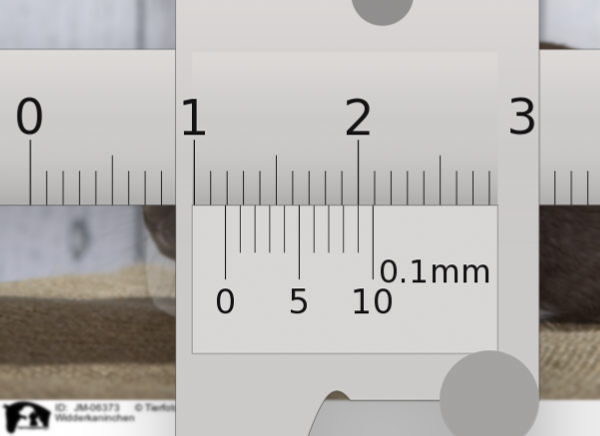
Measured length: 11.9 mm
